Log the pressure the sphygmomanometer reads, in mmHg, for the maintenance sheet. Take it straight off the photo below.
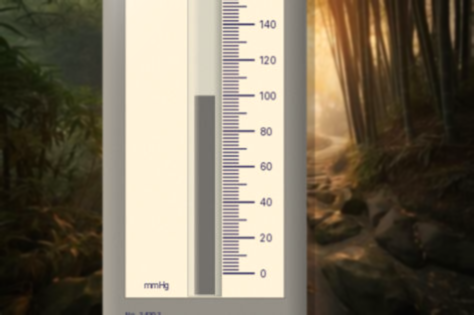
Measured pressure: 100 mmHg
